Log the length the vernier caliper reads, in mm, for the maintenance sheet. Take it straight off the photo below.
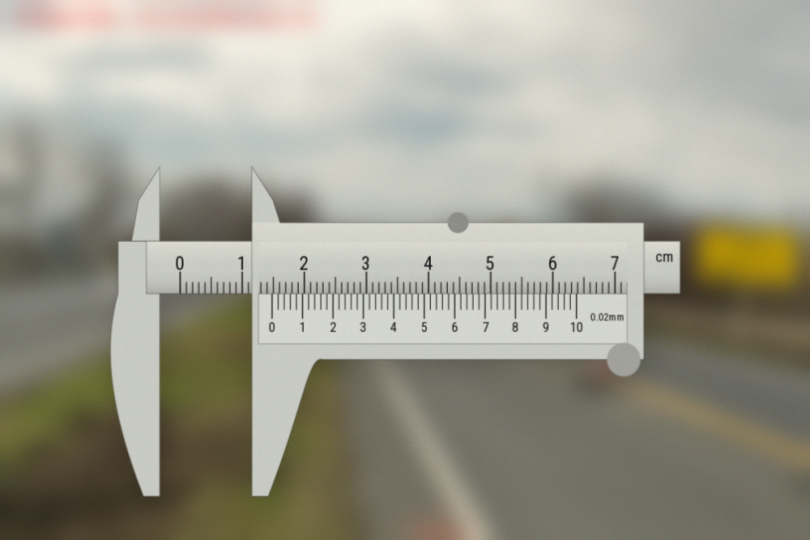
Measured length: 14.8 mm
